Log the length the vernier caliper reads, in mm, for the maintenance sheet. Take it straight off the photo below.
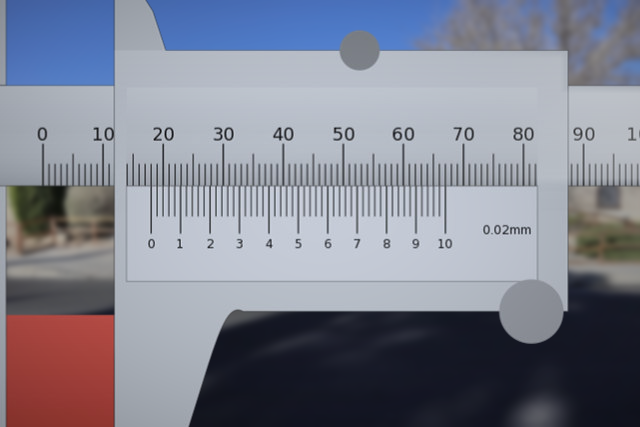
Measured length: 18.0 mm
